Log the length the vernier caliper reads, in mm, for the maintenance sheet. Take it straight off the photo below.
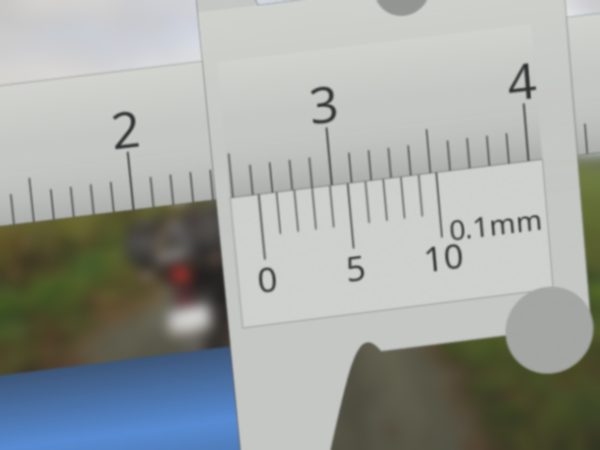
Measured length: 26.3 mm
